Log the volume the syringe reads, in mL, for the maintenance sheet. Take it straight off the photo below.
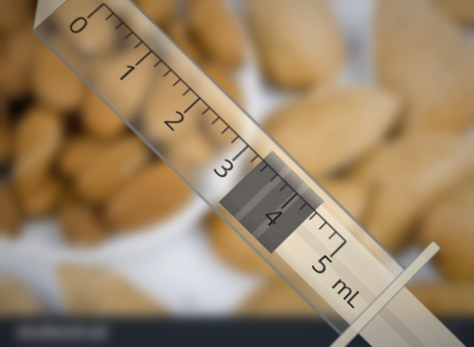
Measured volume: 3.3 mL
